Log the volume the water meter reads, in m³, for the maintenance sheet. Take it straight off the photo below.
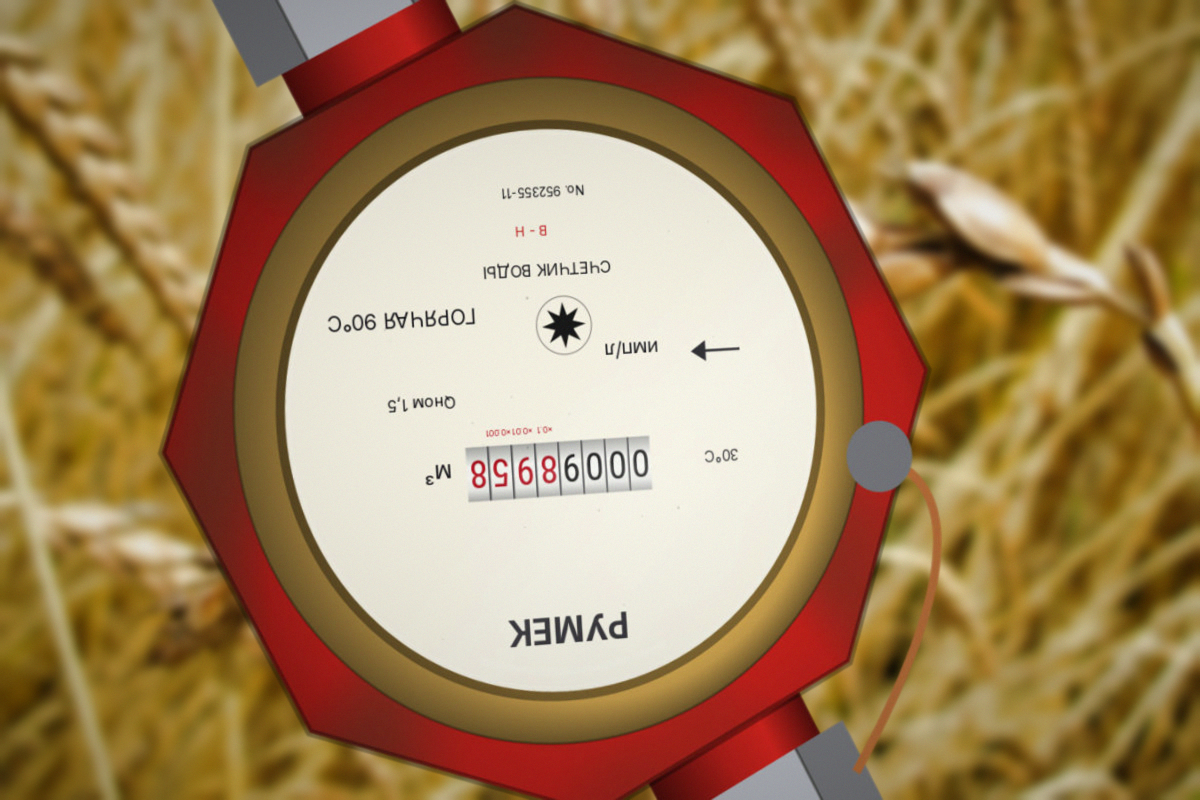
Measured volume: 9.8958 m³
